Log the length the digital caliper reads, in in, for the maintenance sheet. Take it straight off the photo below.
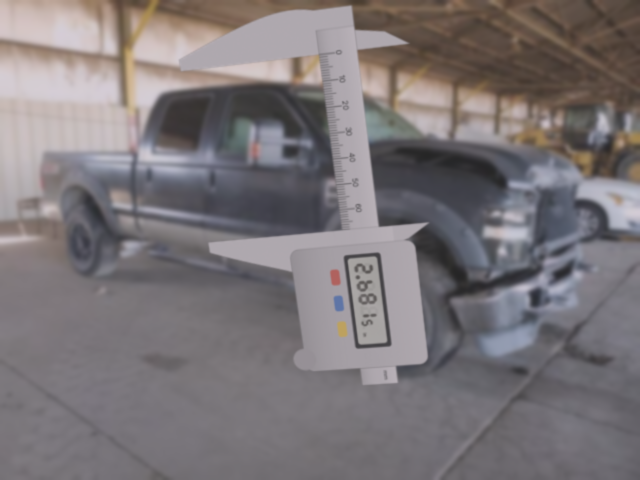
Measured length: 2.6815 in
